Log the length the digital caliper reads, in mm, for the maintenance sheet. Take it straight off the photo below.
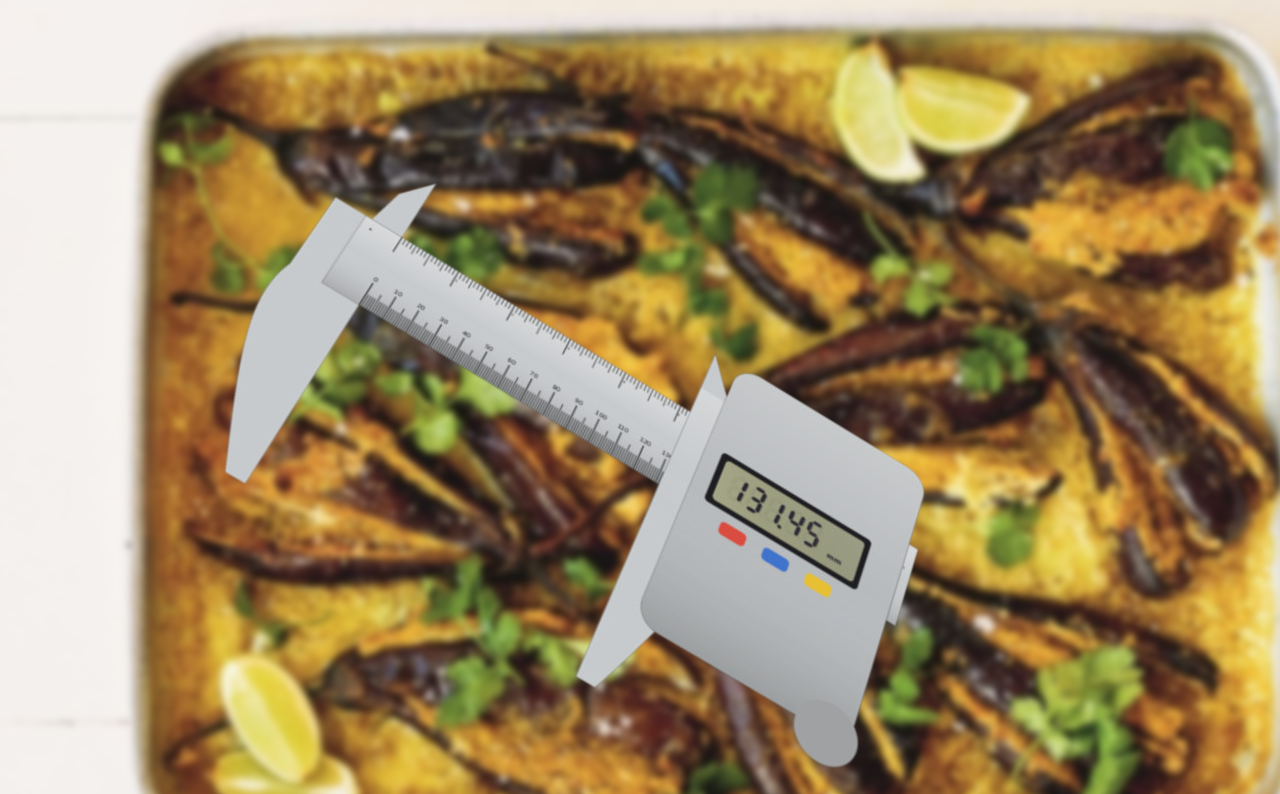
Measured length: 131.45 mm
